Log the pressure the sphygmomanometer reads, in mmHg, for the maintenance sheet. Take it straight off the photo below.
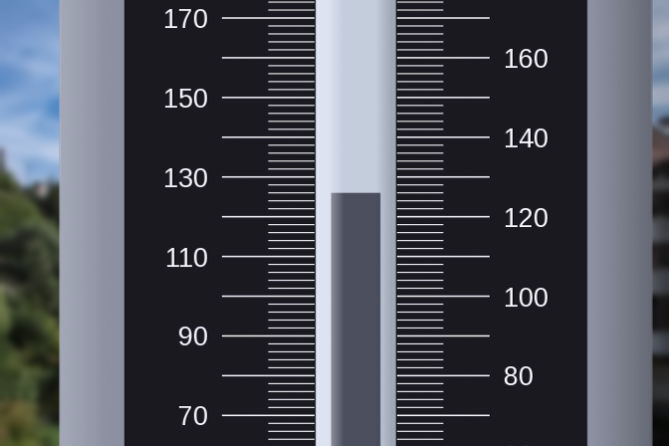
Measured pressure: 126 mmHg
